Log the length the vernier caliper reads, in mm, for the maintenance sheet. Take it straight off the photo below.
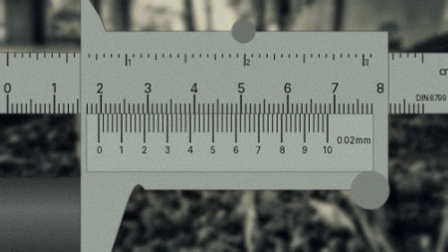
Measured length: 19.5 mm
